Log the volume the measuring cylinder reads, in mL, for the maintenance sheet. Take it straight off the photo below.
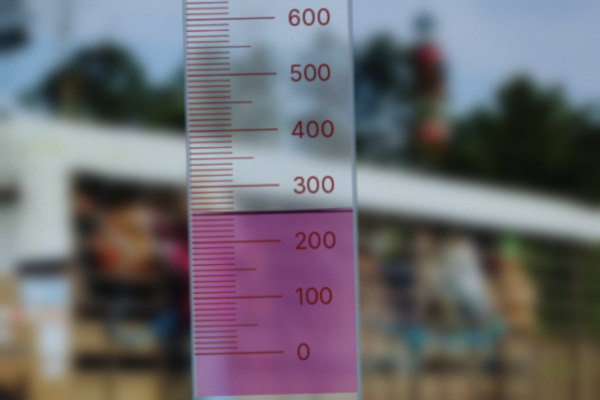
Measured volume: 250 mL
